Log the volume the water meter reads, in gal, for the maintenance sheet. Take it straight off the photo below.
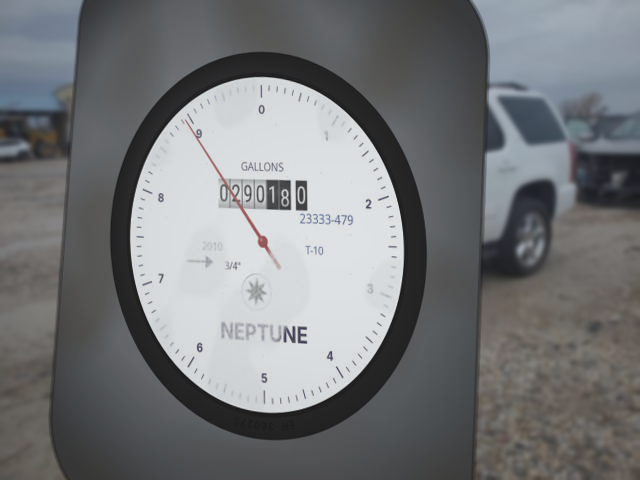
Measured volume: 290178.9 gal
